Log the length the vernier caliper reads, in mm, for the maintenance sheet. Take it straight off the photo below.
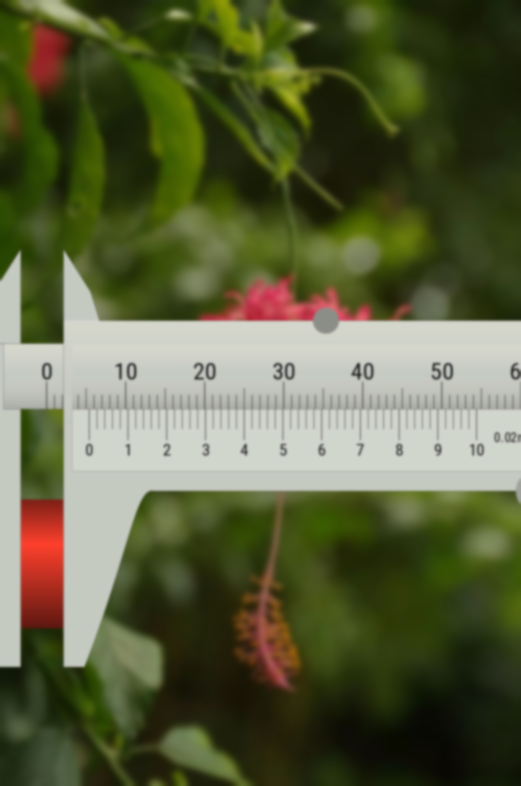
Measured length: 5.4 mm
